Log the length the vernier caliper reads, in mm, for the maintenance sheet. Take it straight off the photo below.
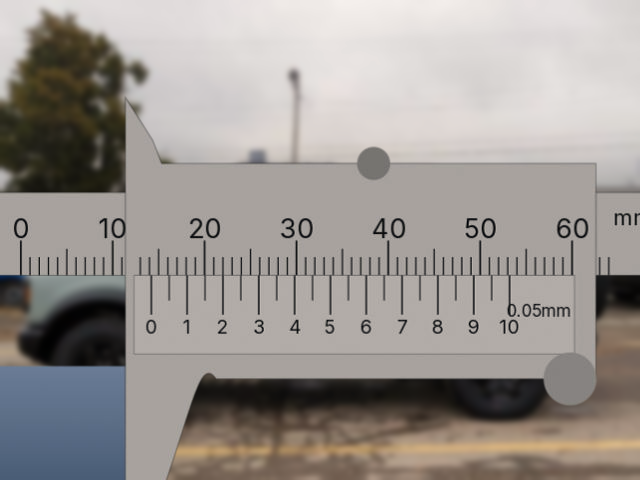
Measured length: 14.2 mm
